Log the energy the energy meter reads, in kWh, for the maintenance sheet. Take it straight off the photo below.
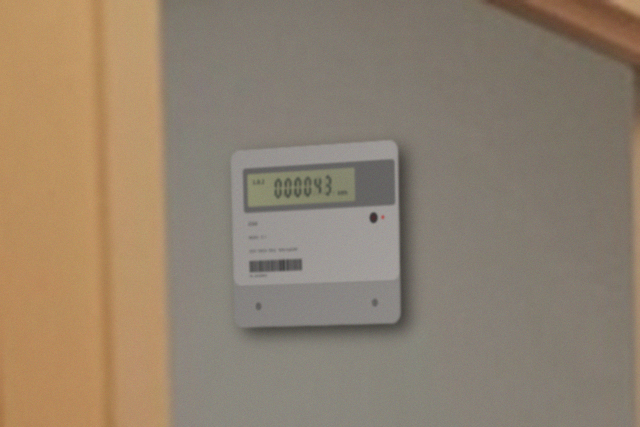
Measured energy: 43 kWh
